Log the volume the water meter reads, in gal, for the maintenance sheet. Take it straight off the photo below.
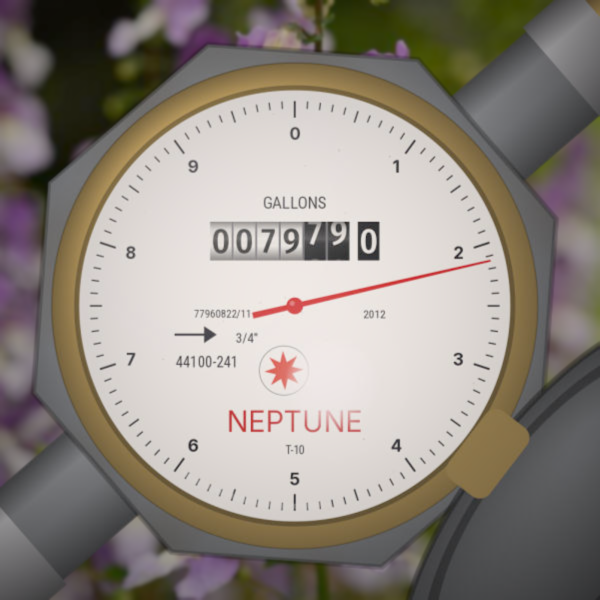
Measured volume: 79792.1 gal
